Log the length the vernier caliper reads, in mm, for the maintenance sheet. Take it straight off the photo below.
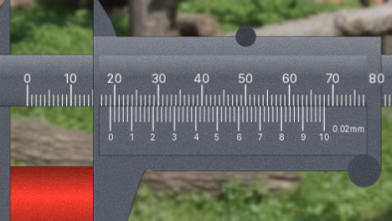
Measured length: 19.0 mm
